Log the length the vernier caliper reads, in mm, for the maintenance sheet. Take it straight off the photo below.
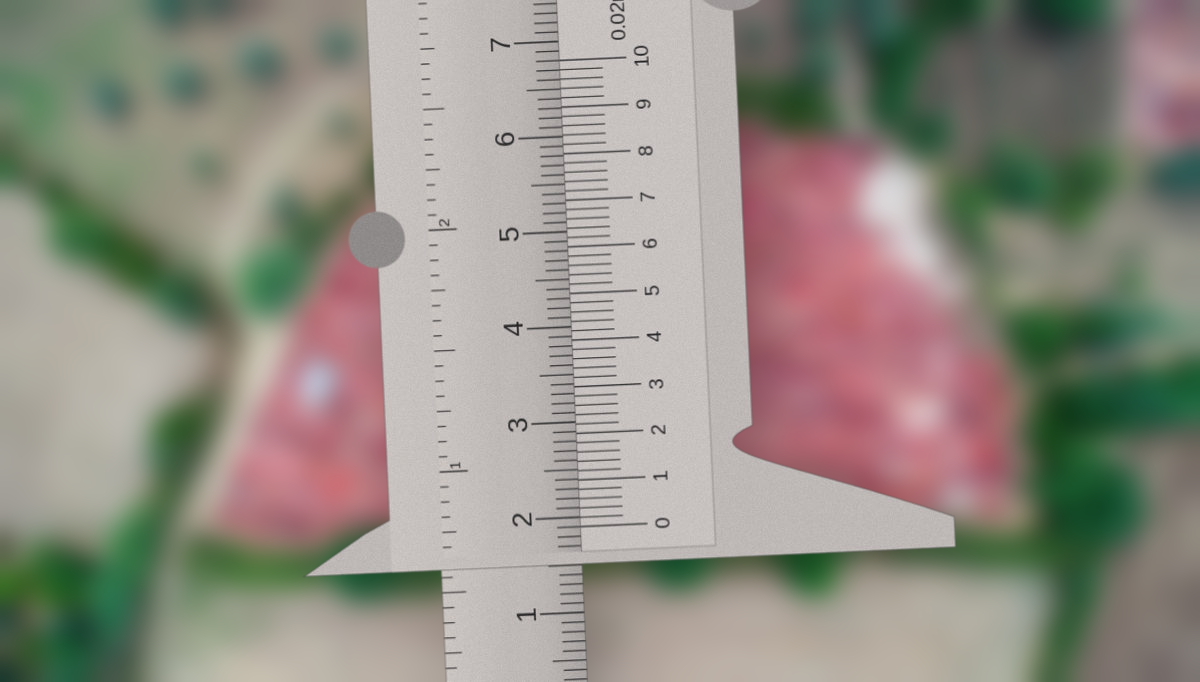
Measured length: 19.0 mm
